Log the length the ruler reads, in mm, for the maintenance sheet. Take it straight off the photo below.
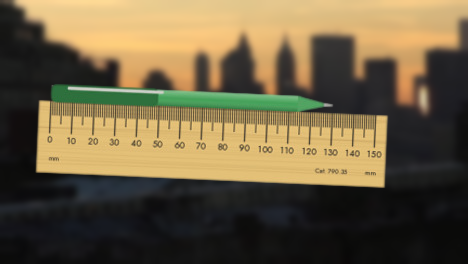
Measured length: 130 mm
